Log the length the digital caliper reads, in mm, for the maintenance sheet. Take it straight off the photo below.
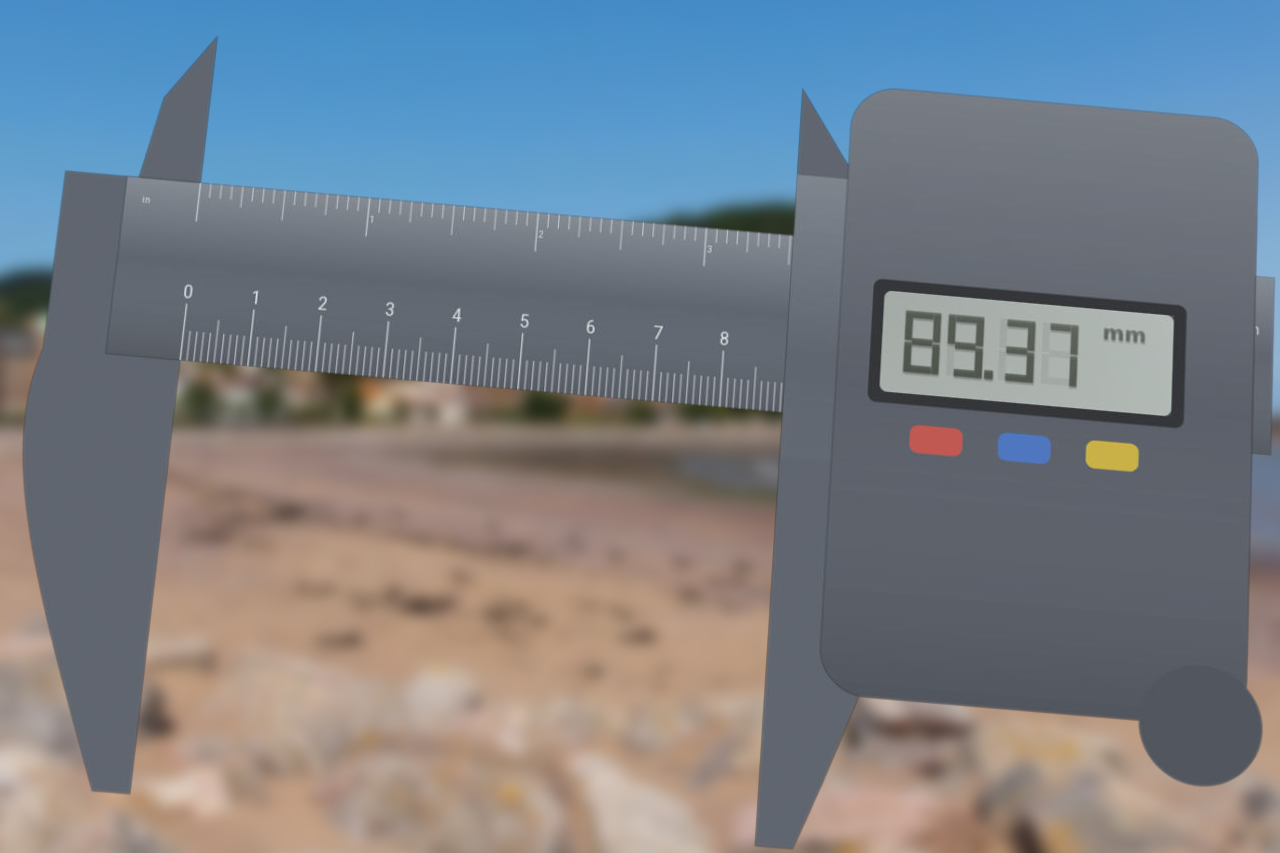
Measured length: 89.37 mm
